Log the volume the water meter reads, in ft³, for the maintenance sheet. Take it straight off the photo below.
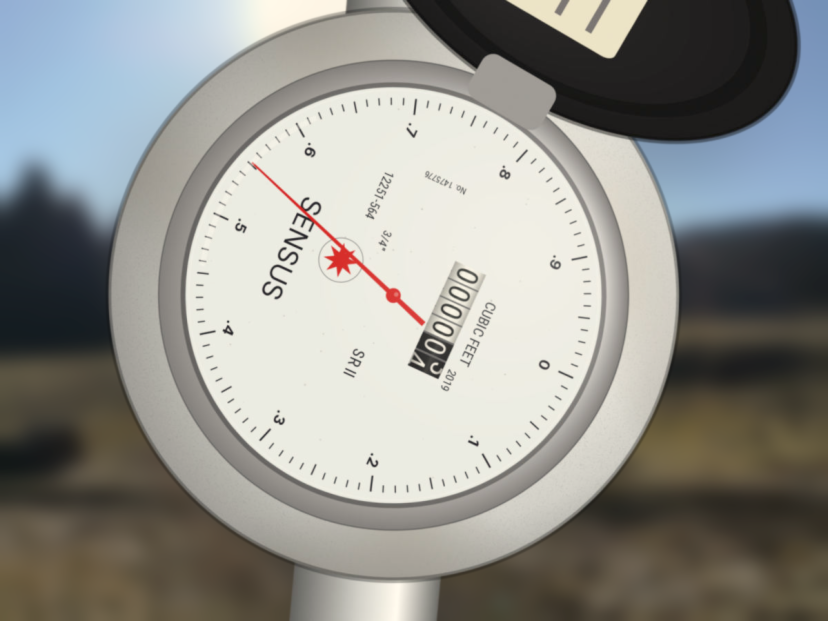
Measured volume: 3.55 ft³
